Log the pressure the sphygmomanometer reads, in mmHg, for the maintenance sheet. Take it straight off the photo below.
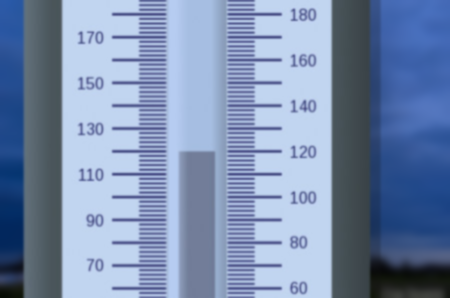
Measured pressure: 120 mmHg
